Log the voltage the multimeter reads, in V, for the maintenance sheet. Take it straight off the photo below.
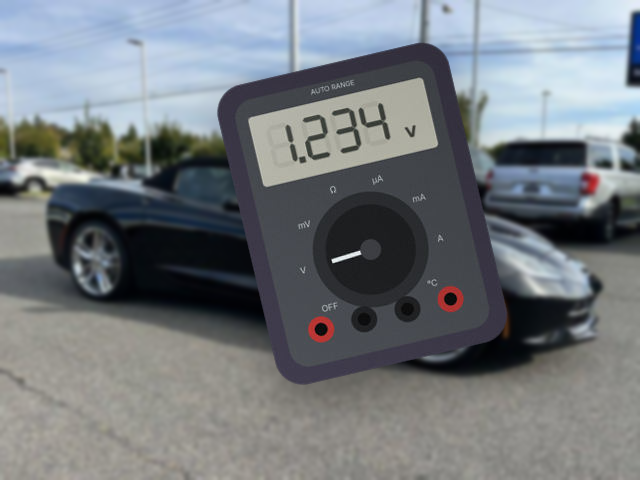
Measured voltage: 1.234 V
